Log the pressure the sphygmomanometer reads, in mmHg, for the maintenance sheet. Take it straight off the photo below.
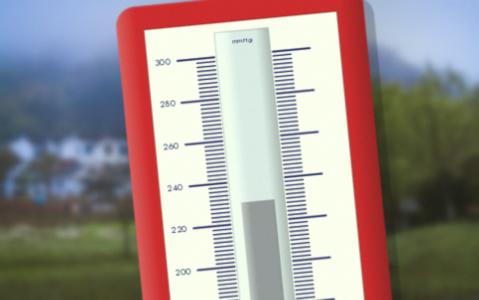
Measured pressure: 230 mmHg
